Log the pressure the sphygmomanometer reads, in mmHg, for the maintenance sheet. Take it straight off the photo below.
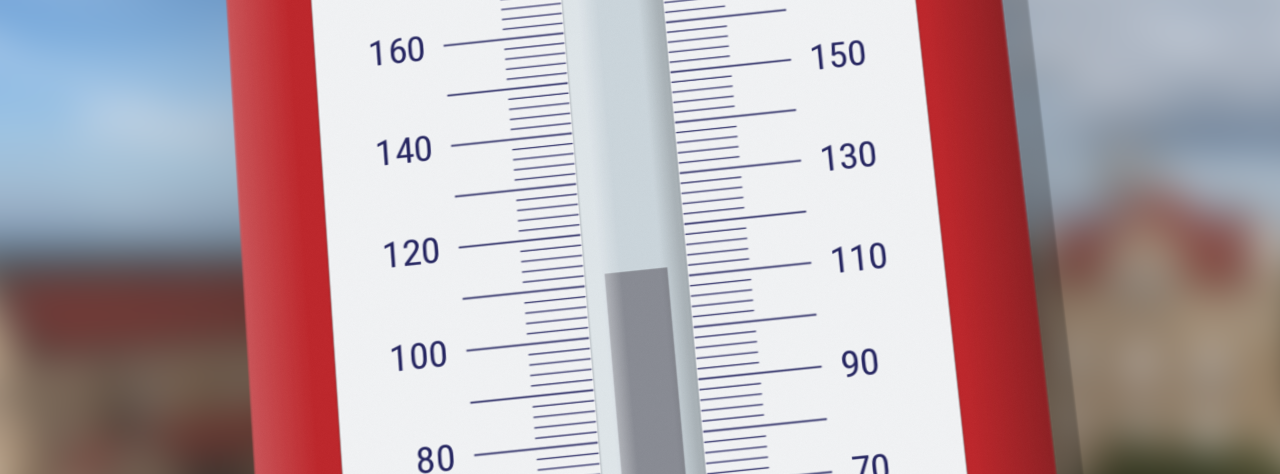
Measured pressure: 112 mmHg
